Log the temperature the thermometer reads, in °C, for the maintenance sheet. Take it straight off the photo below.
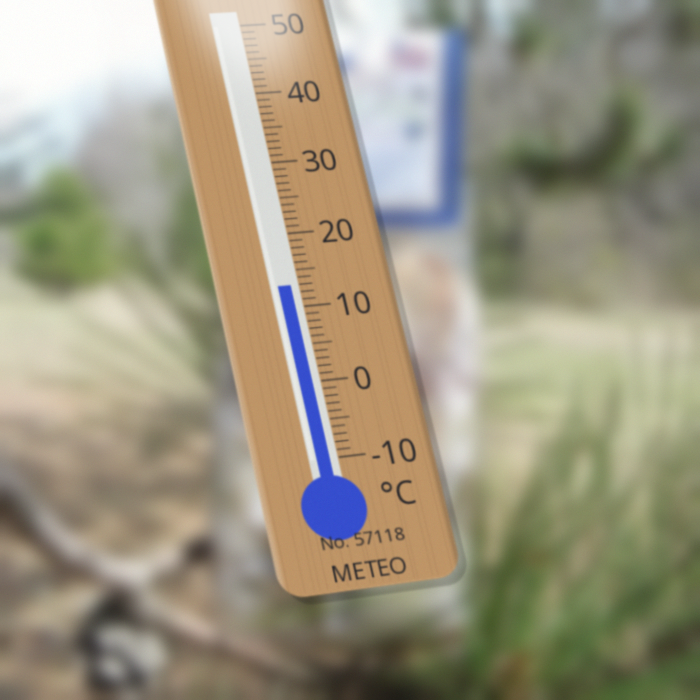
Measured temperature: 13 °C
